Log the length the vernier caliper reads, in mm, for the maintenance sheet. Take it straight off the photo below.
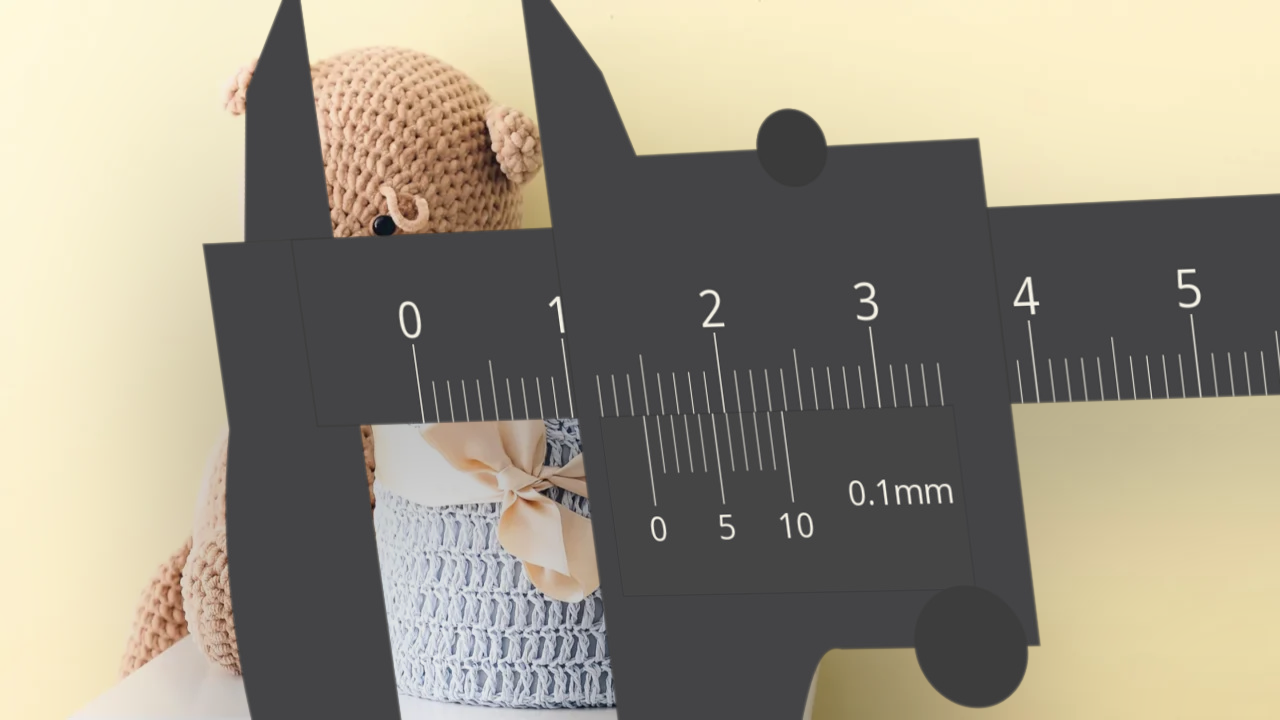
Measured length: 14.7 mm
